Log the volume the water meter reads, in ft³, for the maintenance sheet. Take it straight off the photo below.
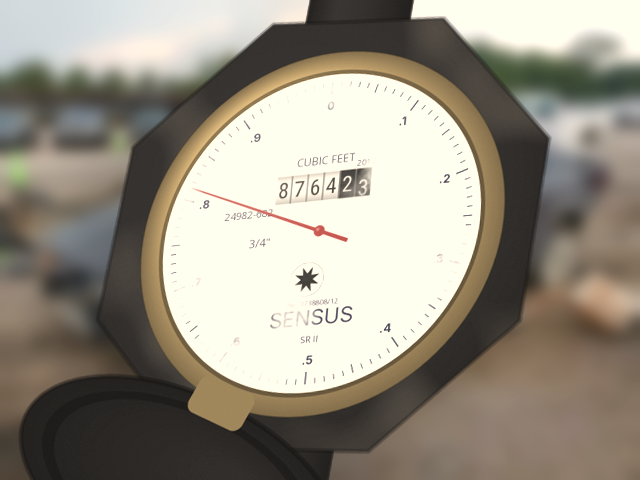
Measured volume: 876422.81 ft³
